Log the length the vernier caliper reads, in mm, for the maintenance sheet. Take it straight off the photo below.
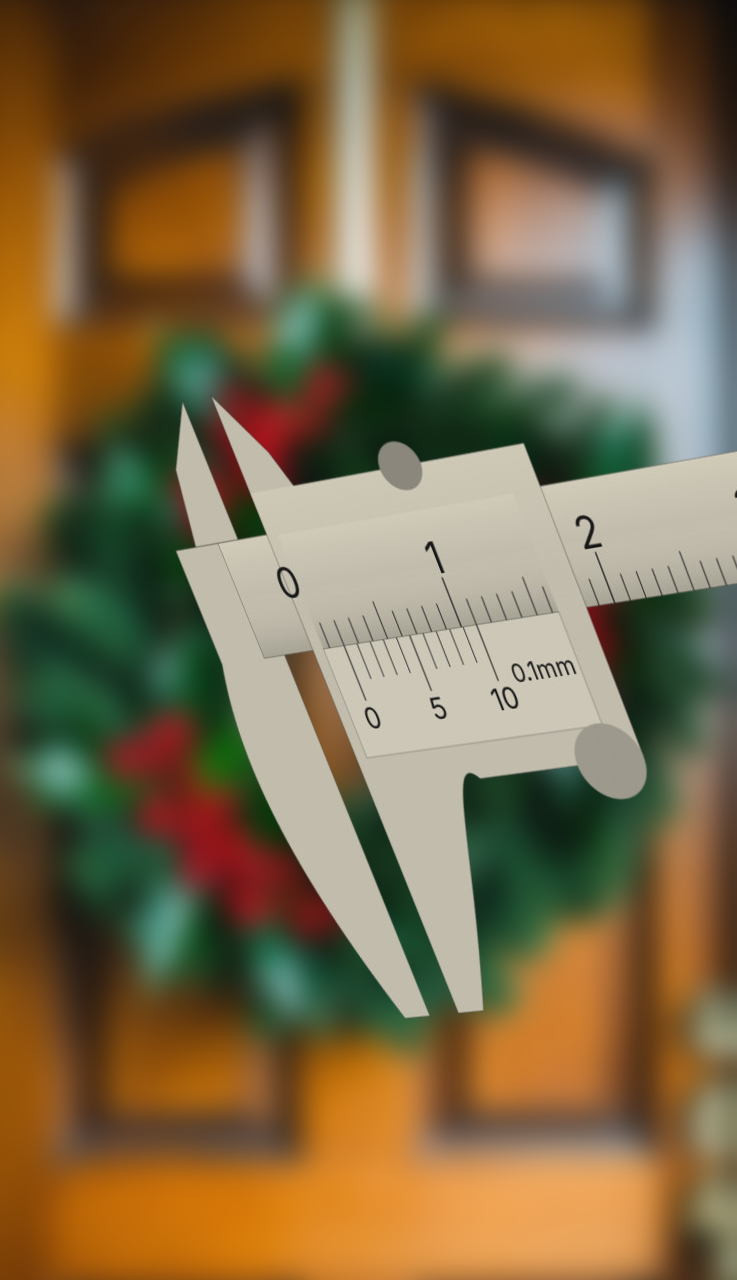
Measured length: 2.0 mm
